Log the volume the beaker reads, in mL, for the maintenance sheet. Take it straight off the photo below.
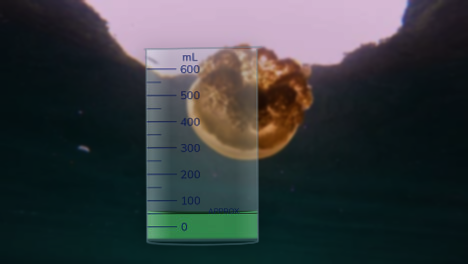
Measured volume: 50 mL
